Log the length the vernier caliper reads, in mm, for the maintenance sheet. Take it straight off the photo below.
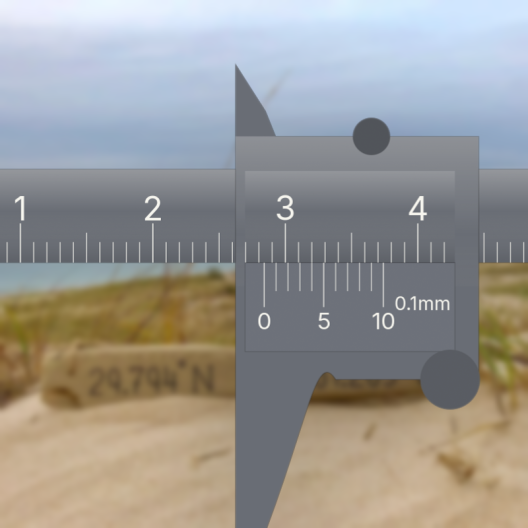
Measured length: 28.4 mm
